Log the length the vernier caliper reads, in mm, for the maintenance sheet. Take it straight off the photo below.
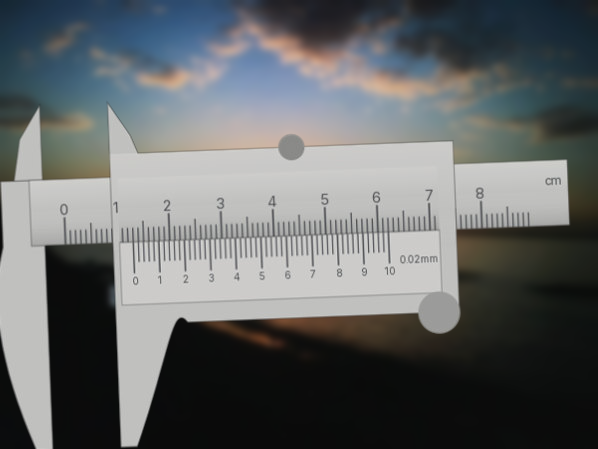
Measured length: 13.0 mm
